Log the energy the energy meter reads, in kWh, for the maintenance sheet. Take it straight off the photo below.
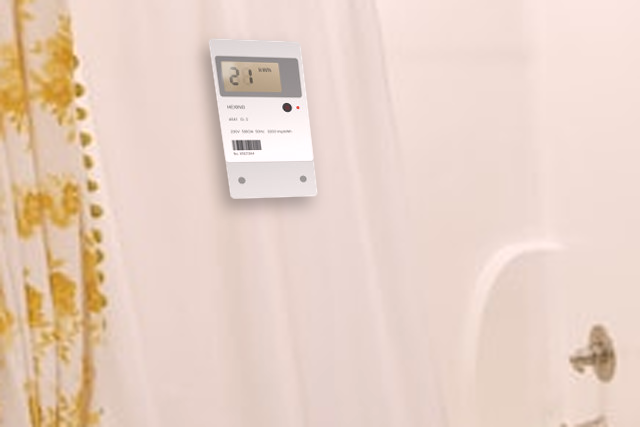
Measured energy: 21 kWh
